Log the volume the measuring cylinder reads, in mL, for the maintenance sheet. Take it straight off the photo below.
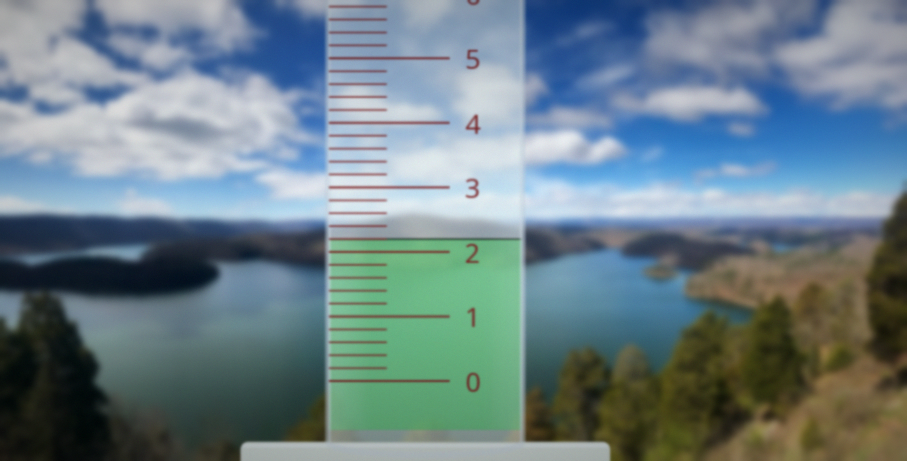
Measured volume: 2.2 mL
